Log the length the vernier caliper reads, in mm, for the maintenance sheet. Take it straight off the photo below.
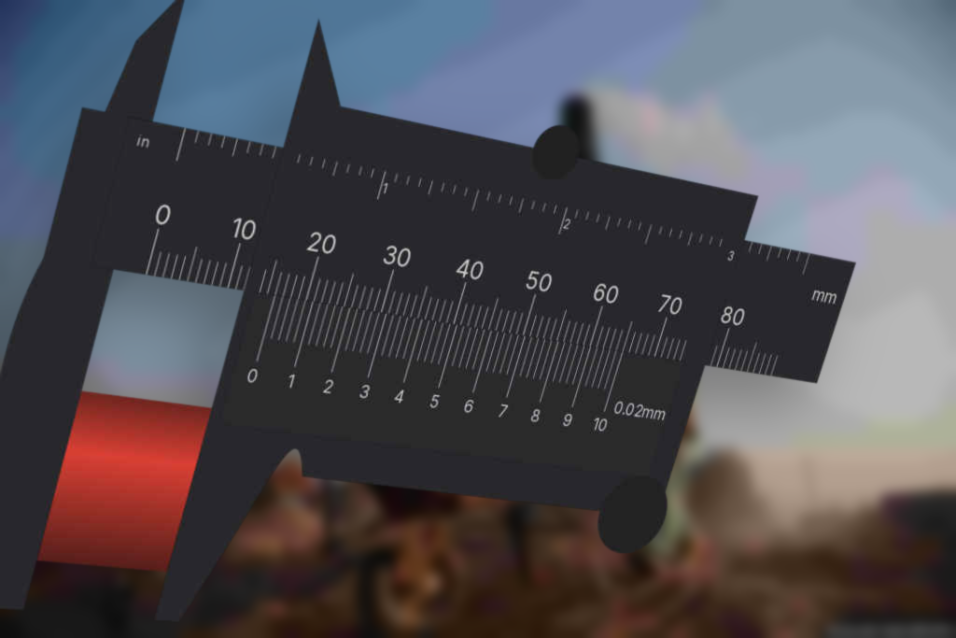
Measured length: 16.0 mm
